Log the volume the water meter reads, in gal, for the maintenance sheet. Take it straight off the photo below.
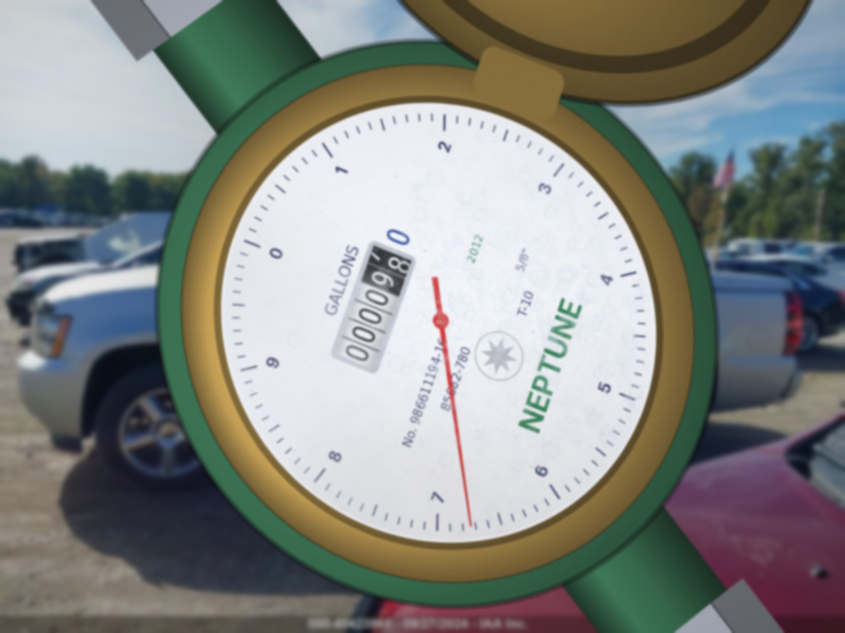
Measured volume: 976.7 gal
